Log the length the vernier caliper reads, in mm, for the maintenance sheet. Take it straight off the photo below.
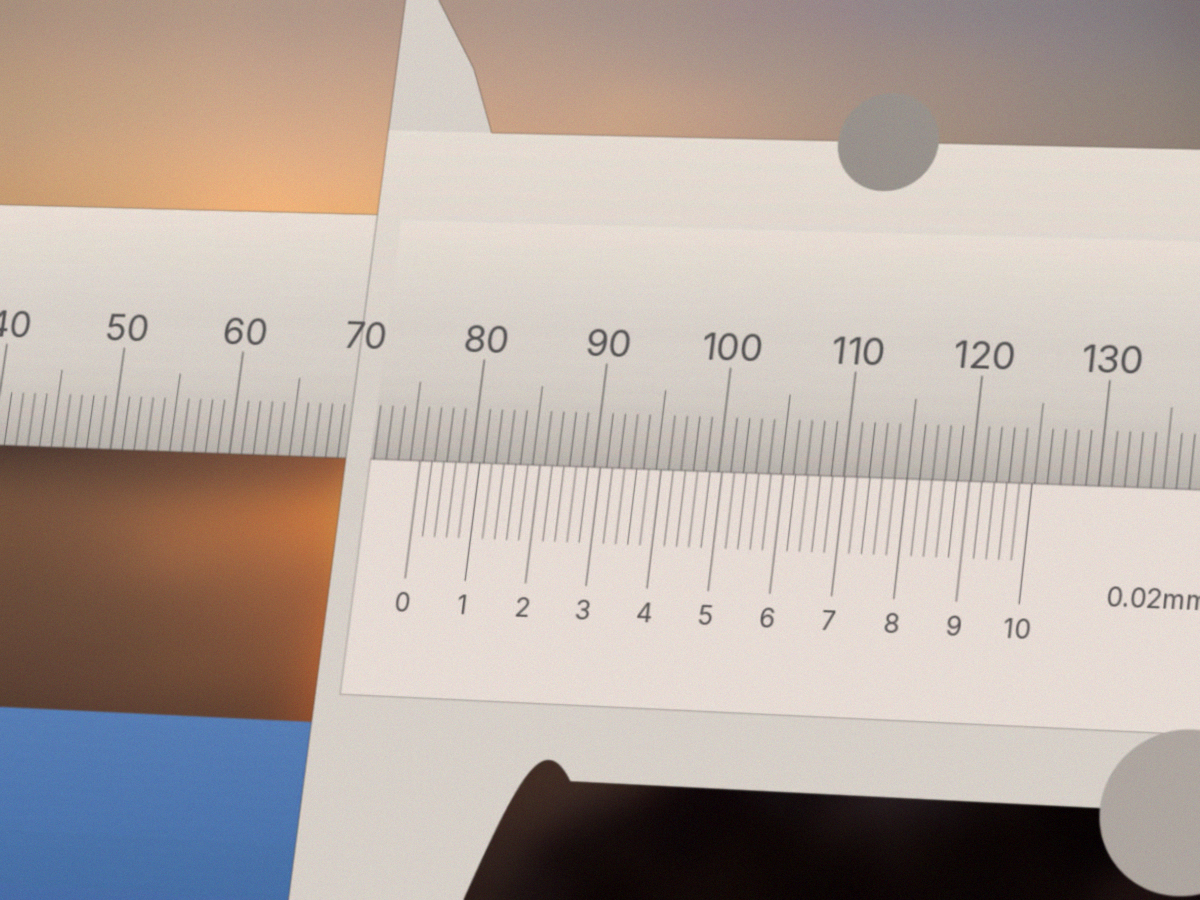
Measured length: 75.8 mm
